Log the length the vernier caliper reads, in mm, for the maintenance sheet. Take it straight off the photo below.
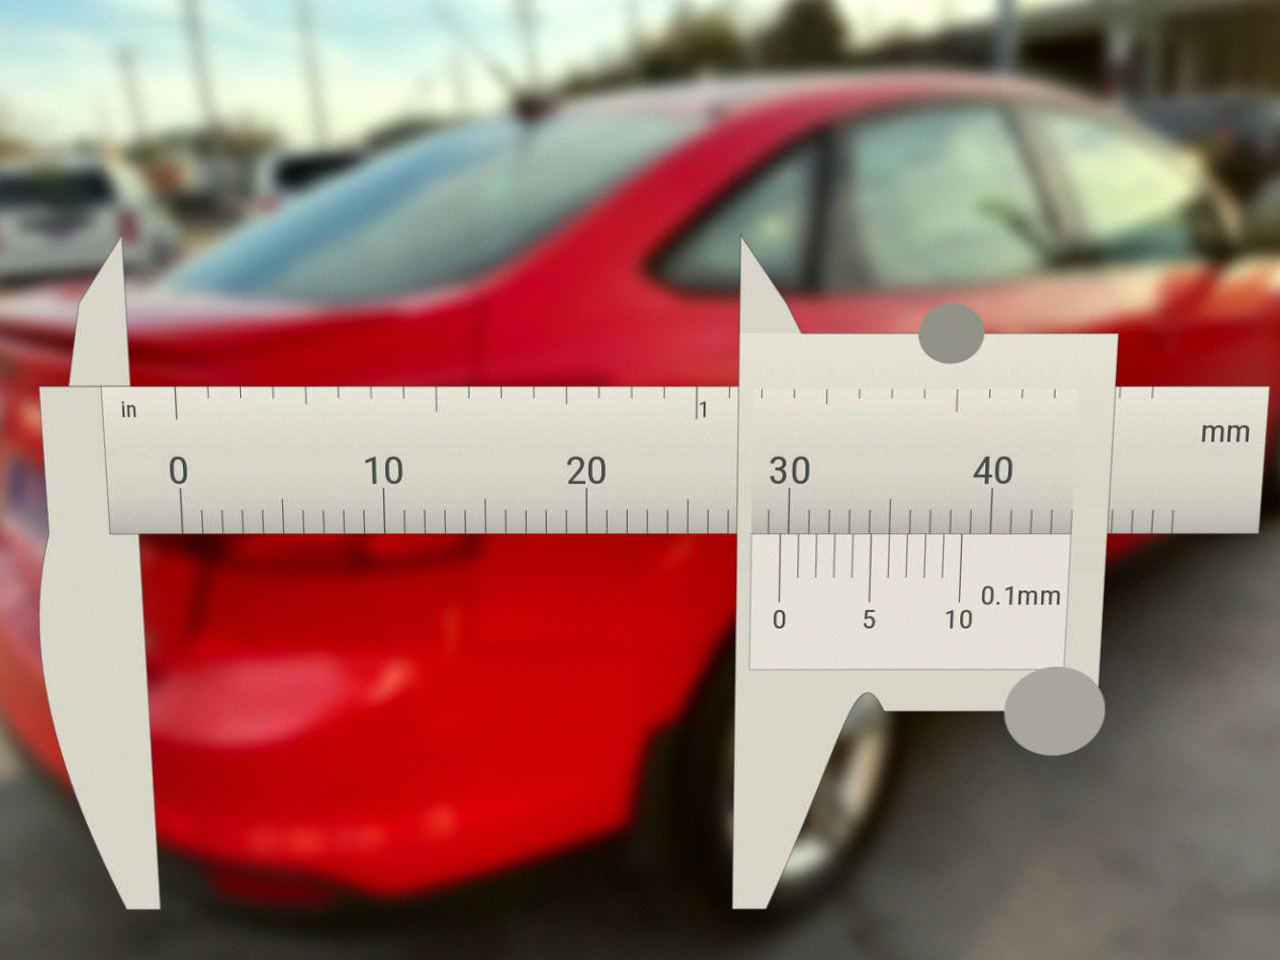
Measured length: 29.6 mm
